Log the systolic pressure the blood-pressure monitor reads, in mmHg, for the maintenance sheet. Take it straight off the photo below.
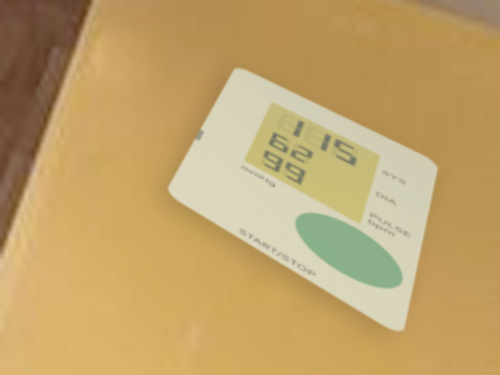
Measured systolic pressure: 115 mmHg
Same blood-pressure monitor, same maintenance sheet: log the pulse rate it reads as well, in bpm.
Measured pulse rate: 99 bpm
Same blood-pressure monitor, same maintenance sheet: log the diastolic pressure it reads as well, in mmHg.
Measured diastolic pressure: 62 mmHg
